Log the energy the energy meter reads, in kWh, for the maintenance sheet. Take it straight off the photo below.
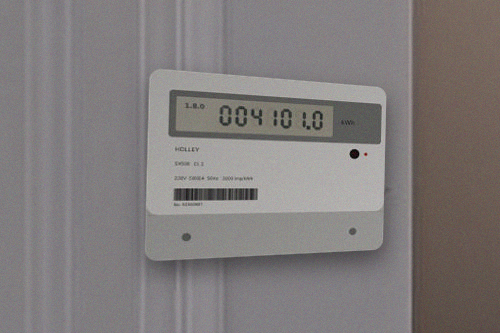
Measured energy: 4101.0 kWh
